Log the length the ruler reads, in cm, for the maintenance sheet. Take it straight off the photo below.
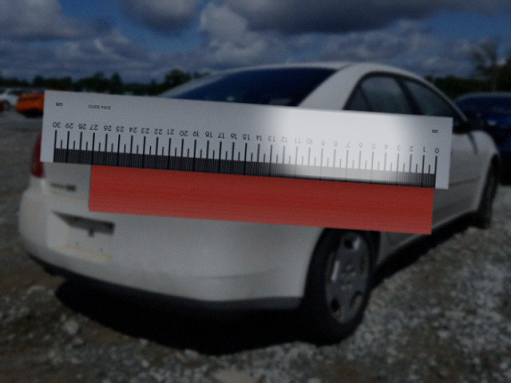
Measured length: 27 cm
